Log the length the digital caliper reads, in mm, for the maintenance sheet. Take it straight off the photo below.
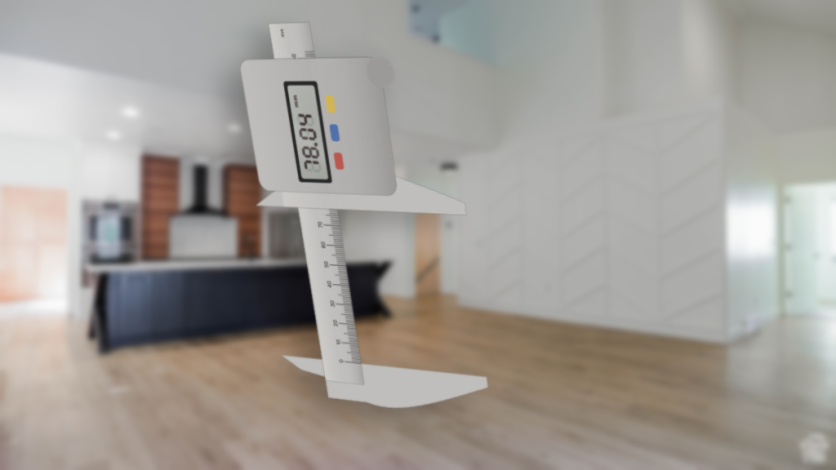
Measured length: 78.04 mm
